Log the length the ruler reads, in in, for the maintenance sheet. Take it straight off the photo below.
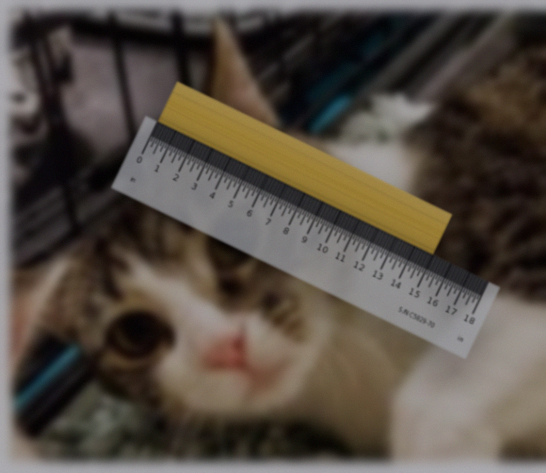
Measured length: 15 in
